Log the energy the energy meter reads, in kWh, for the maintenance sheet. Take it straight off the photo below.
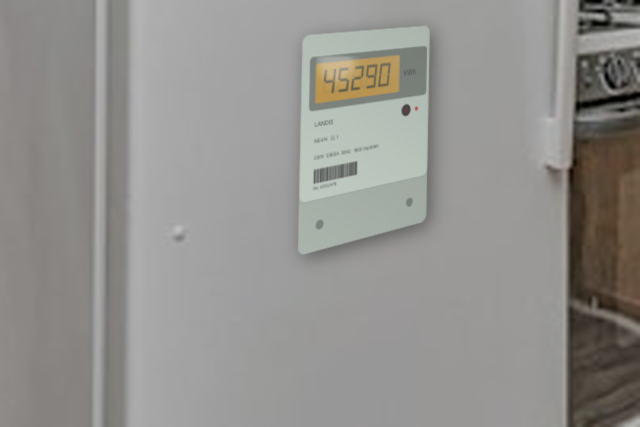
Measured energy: 45290 kWh
